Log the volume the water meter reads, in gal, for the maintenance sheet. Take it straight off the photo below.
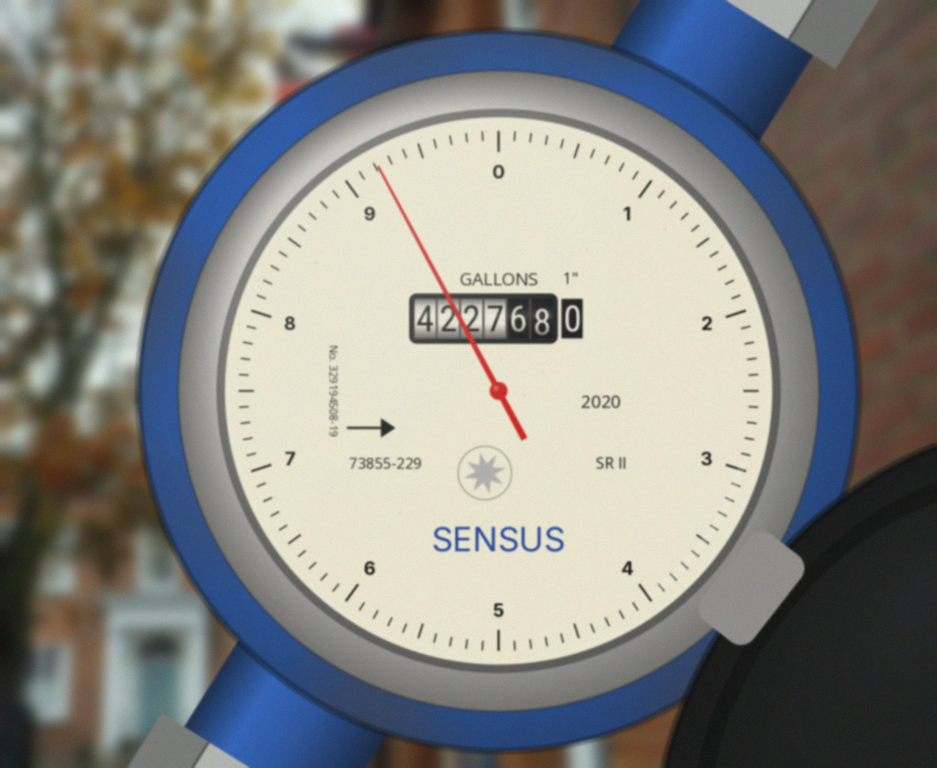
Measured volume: 4227679.2 gal
